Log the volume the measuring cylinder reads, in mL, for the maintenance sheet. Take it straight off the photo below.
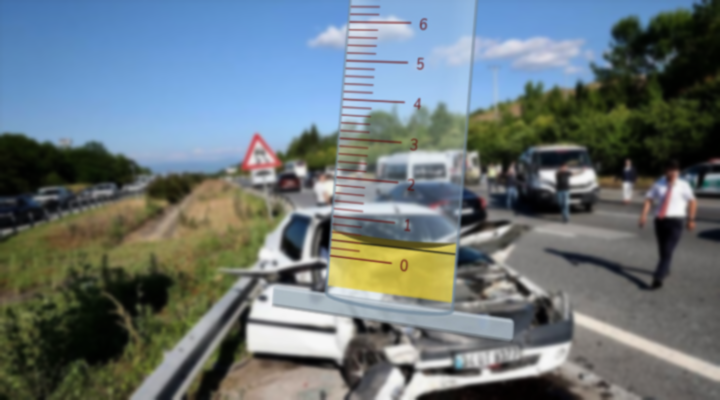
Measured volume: 0.4 mL
